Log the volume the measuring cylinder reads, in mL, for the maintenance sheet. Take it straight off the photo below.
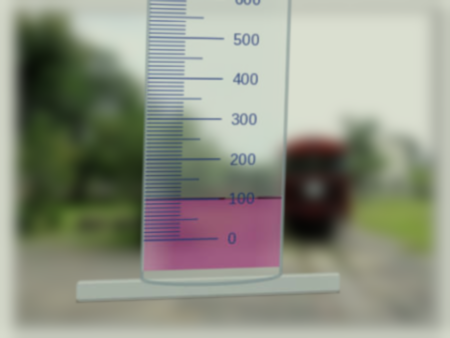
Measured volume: 100 mL
